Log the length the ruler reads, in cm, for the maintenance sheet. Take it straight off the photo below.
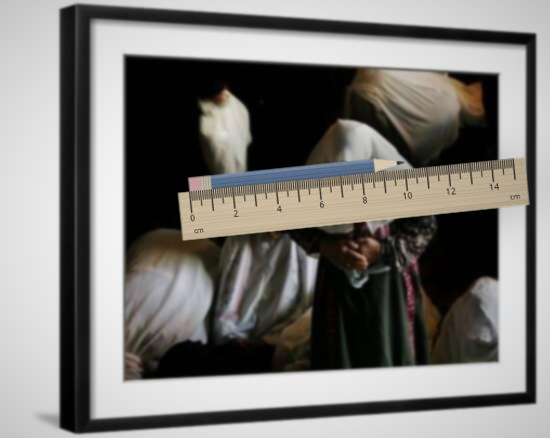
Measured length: 10 cm
